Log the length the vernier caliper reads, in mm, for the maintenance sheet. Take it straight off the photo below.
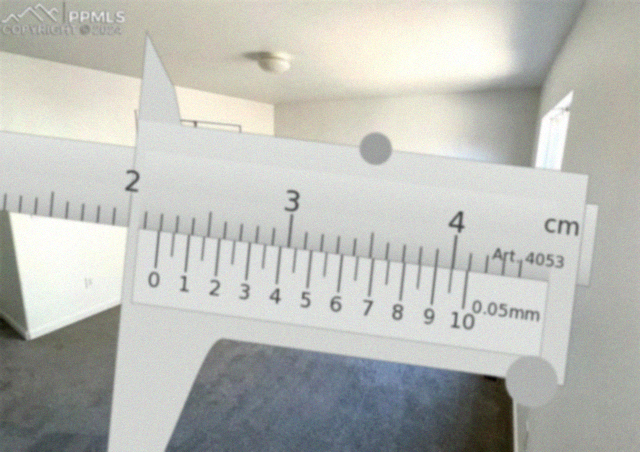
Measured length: 21.9 mm
